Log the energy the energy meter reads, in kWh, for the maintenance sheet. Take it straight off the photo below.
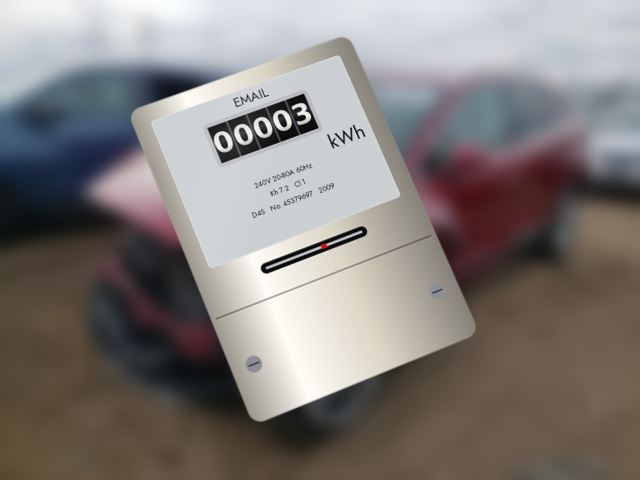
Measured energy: 3 kWh
